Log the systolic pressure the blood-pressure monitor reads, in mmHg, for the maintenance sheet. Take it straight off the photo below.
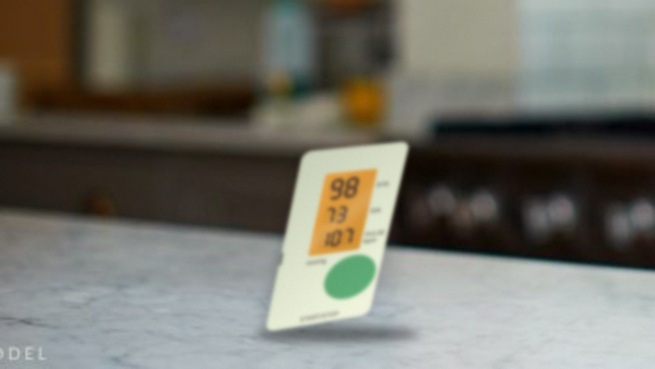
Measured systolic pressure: 98 mmHg
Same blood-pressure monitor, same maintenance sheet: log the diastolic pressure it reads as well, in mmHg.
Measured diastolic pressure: 73 mmHg
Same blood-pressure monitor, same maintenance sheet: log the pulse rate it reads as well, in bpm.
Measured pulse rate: 107 bpm
